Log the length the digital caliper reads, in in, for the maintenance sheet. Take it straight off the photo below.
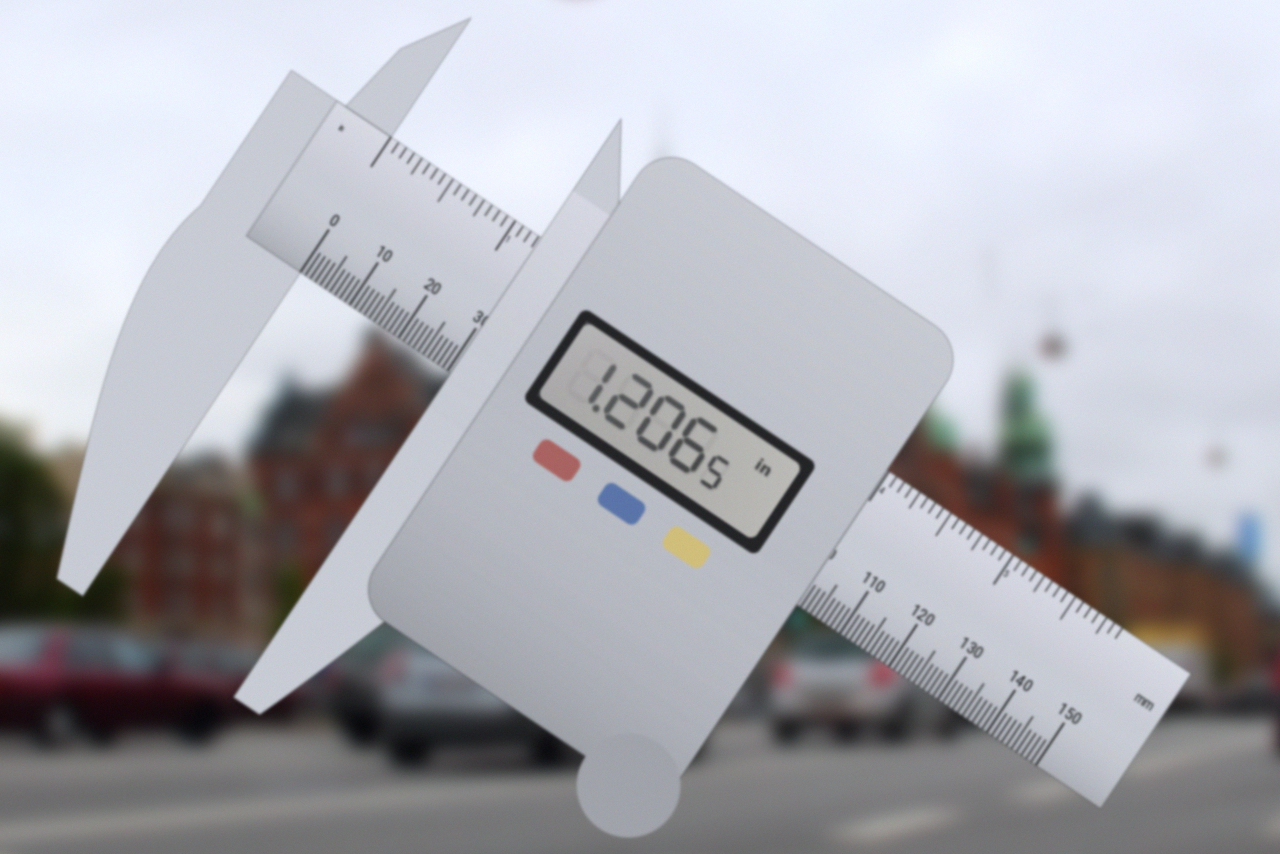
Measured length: 1.2065 in
